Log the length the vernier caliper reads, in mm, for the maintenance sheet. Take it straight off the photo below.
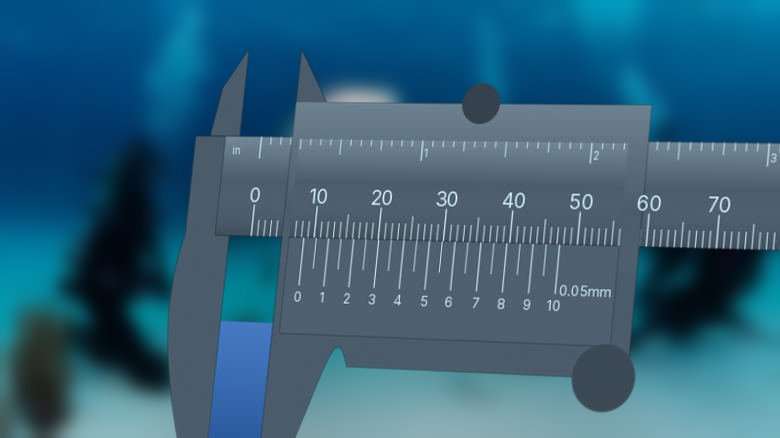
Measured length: 8.4 mm
